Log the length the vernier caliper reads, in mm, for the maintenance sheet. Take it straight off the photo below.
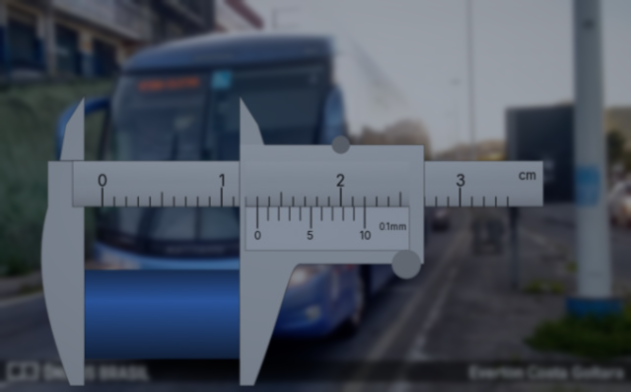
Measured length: 13.0 mm
